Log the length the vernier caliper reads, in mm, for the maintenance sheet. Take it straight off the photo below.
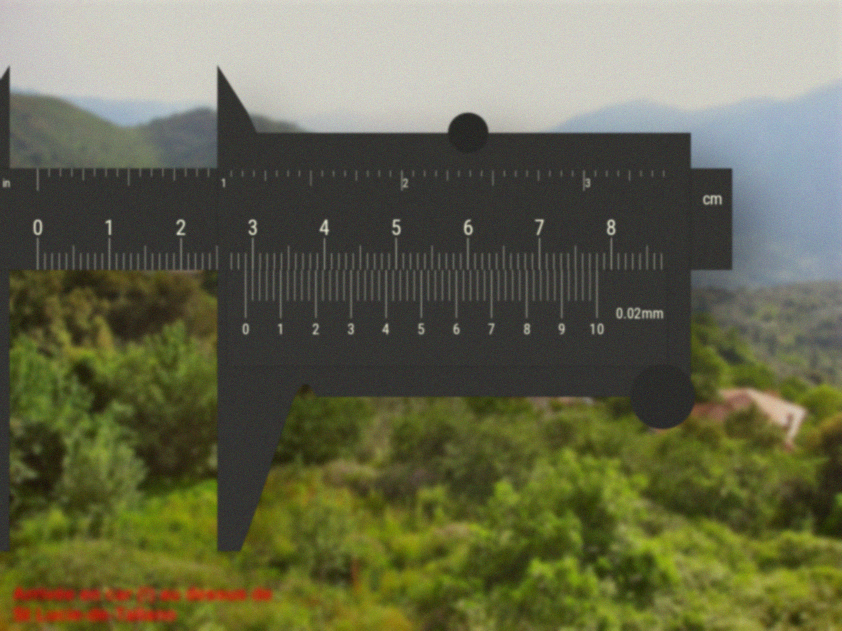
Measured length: 29.0 mm
